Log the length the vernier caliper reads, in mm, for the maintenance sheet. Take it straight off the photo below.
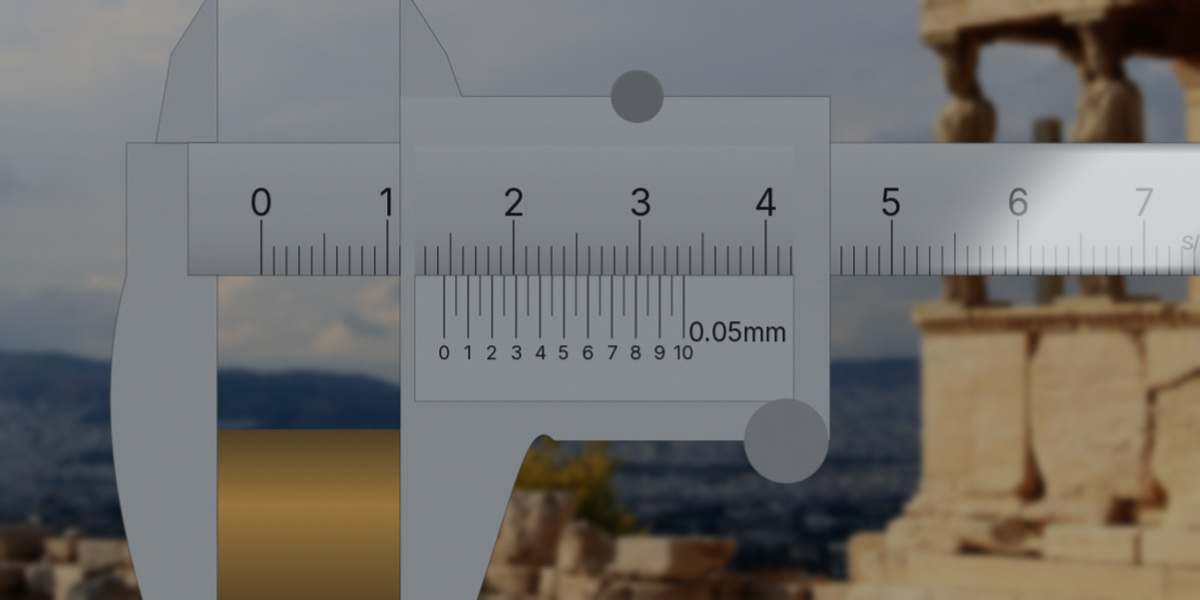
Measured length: 14.5 mm
